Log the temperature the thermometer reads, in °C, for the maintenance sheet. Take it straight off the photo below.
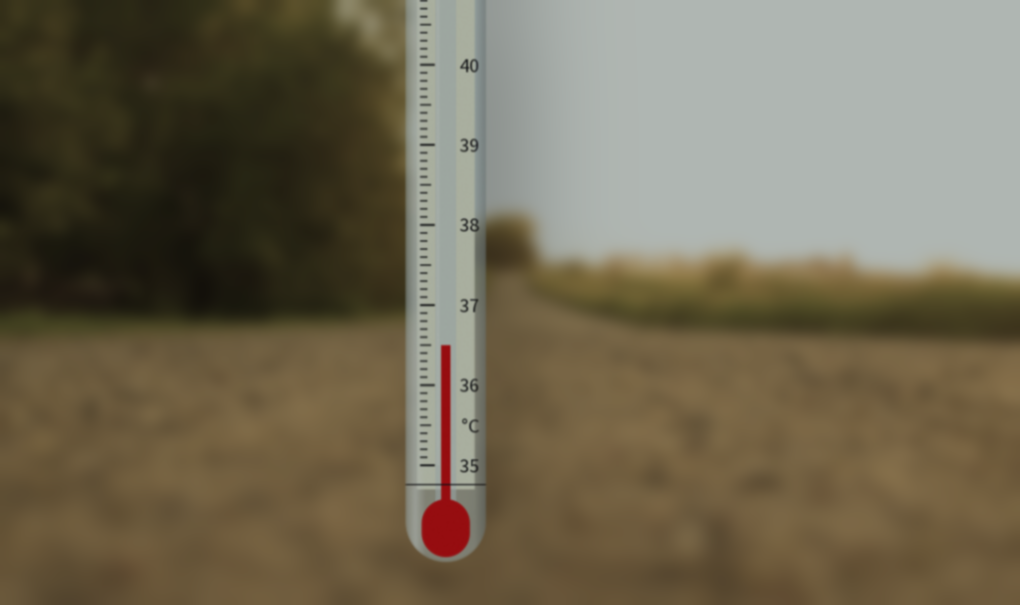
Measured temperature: 36.5 °C
